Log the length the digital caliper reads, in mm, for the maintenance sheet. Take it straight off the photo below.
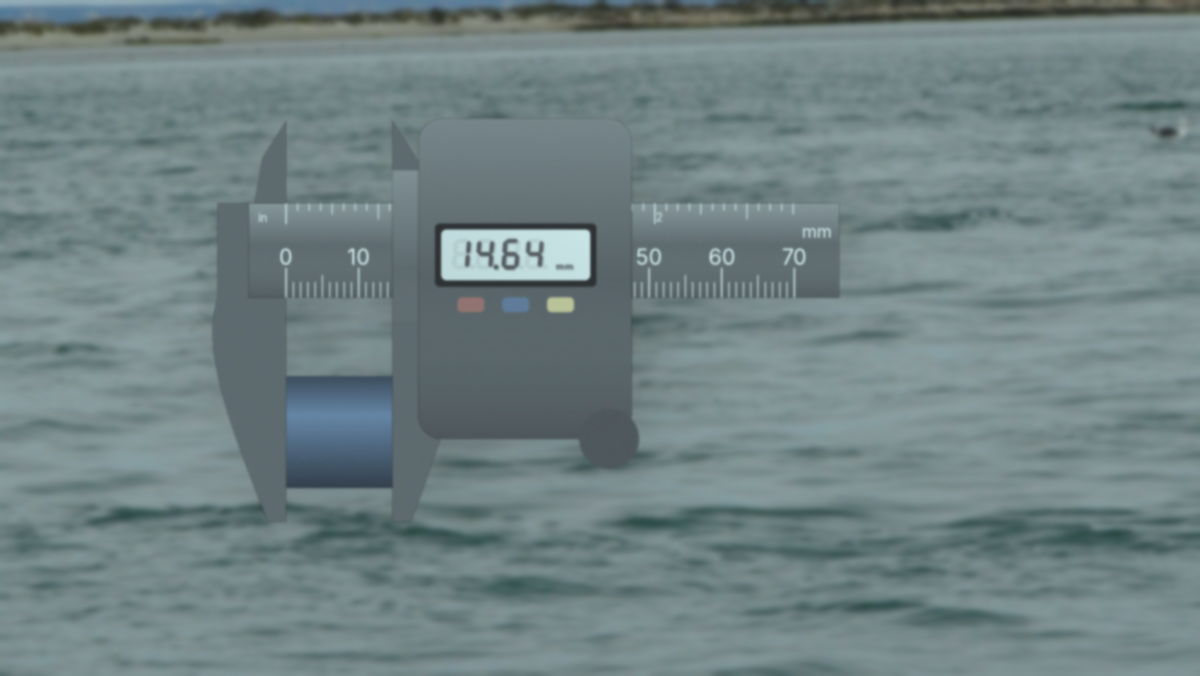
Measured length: 14.64 mm
